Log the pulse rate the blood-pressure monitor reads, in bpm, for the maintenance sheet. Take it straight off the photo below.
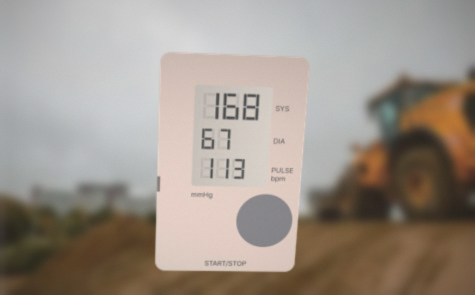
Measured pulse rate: 113 bpm
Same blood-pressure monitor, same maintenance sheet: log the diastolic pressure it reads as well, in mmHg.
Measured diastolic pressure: 67 mmHg
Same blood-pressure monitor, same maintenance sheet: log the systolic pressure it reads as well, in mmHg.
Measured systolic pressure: 168 mmHg
